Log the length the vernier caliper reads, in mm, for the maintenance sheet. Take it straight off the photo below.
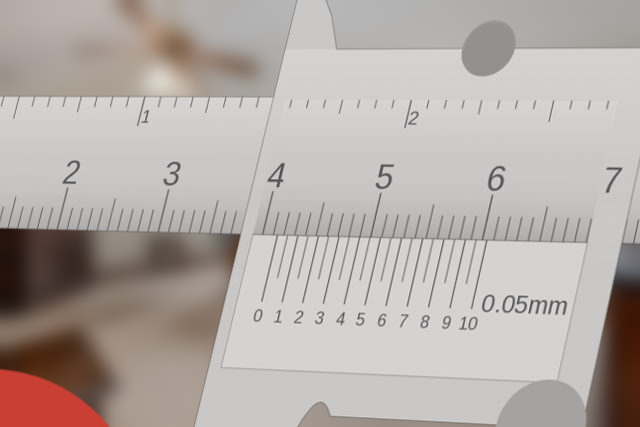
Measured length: 41.4 mm
